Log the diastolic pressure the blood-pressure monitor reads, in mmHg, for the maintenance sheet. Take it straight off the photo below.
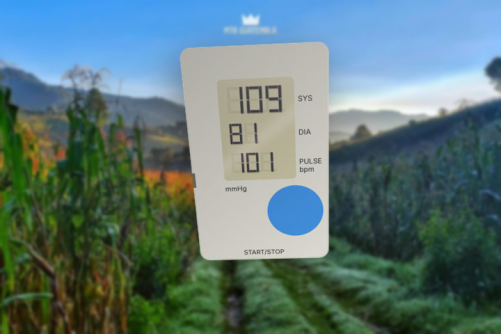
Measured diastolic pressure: 81 mmHg
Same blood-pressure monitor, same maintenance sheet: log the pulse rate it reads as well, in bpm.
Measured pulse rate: 101 bpm
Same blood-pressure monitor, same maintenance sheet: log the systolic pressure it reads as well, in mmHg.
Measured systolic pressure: 109 mmHg
